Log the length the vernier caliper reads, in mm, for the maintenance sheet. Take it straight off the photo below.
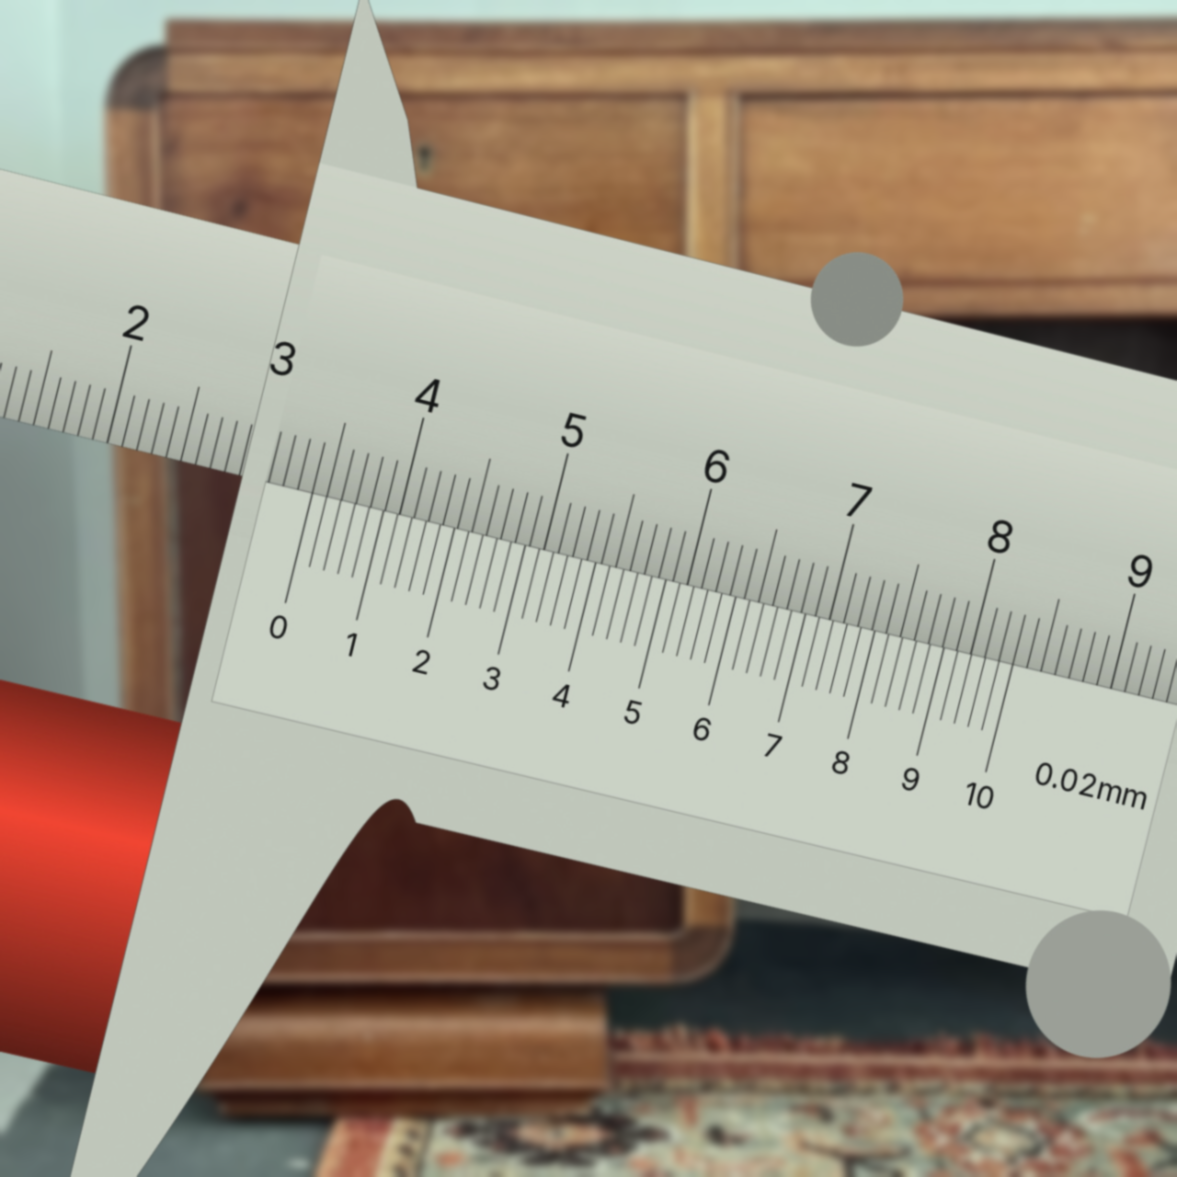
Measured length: 34.0 mm
